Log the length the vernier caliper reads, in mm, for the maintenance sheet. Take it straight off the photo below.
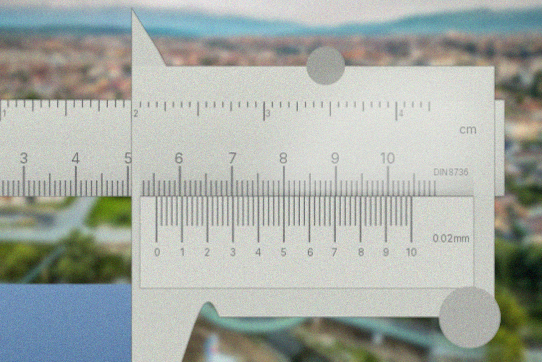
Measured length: 55.5 mm
